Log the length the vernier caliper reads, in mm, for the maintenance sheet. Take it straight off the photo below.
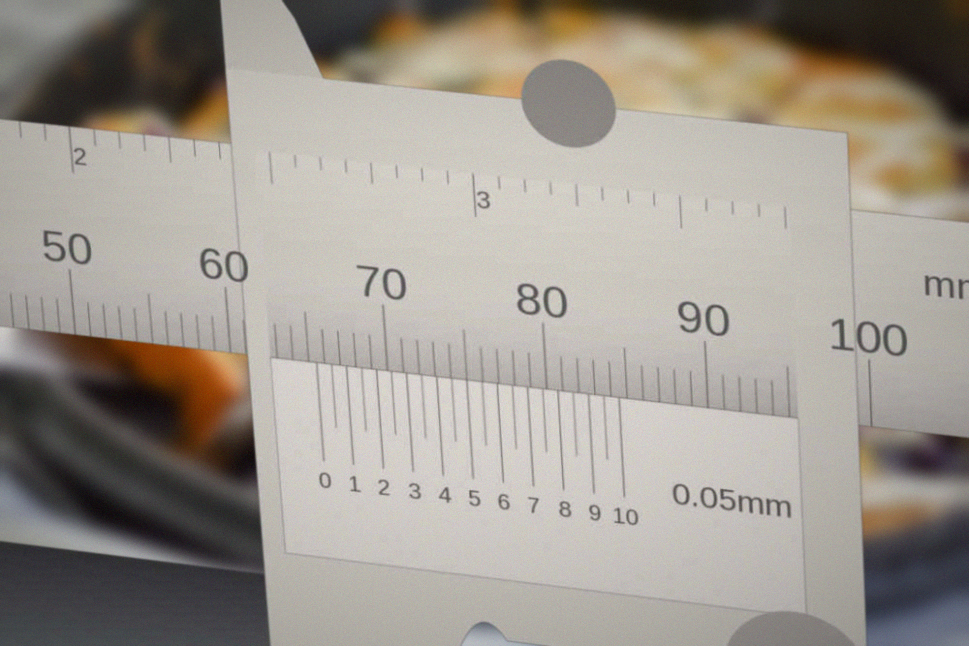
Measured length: 65.5 mm
